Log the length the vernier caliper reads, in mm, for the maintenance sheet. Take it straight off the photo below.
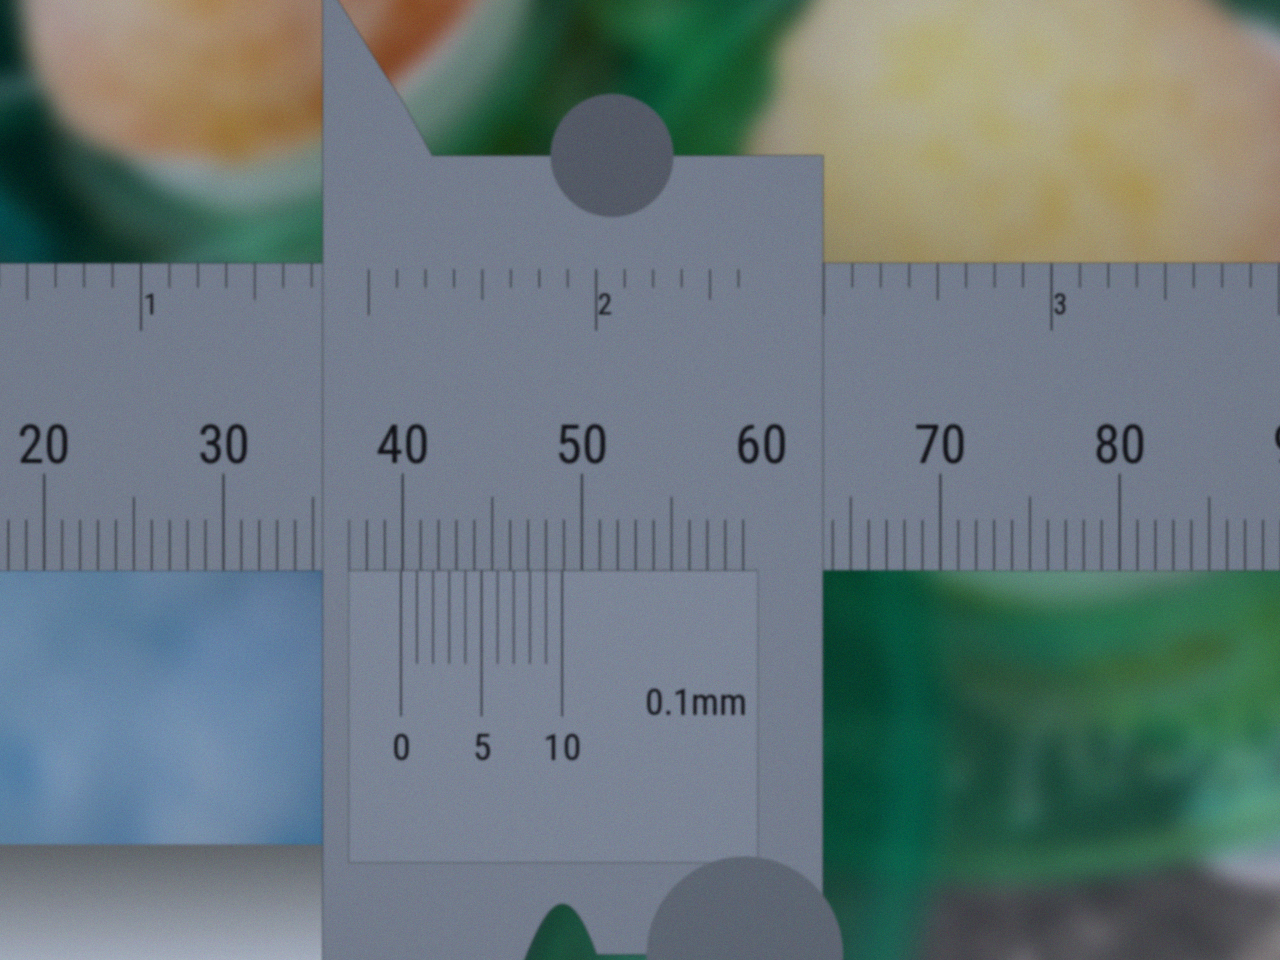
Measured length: 39.9 mm
